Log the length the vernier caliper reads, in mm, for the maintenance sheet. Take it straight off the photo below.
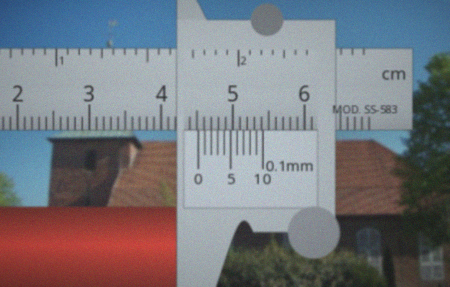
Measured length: 45.2 mm
